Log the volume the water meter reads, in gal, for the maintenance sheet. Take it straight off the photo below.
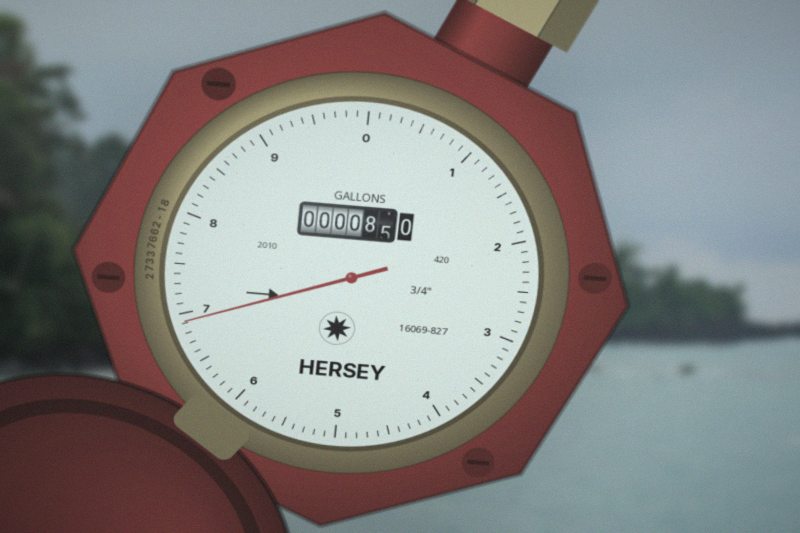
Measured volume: 846.9 gal
